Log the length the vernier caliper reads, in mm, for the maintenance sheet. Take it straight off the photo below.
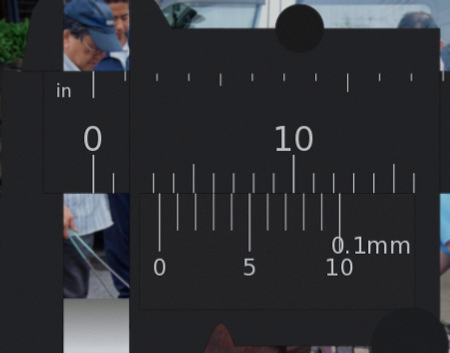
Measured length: 3.3 mm
